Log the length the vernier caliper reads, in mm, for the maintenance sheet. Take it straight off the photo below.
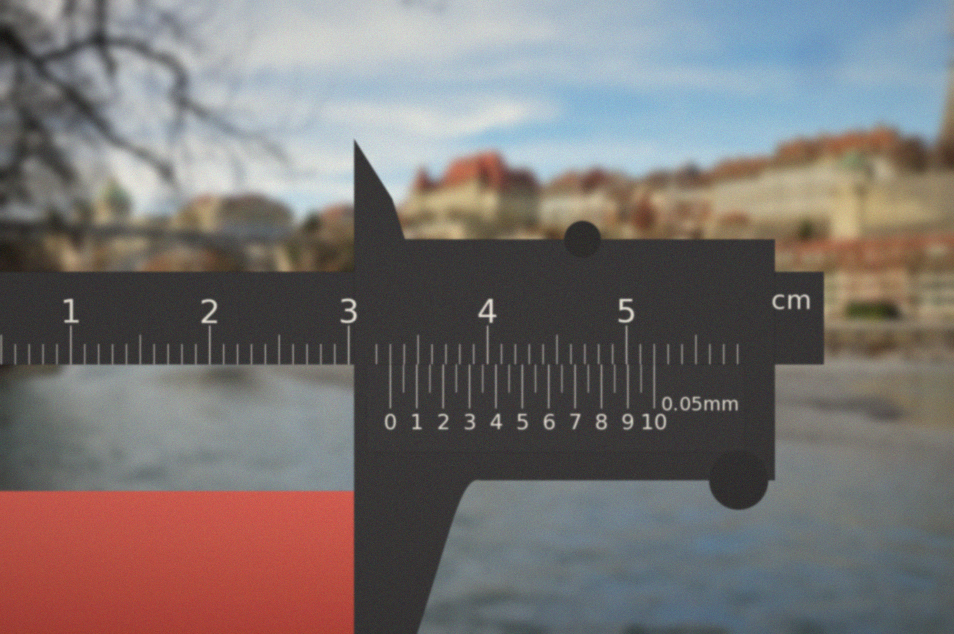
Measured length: 33.0 mm
